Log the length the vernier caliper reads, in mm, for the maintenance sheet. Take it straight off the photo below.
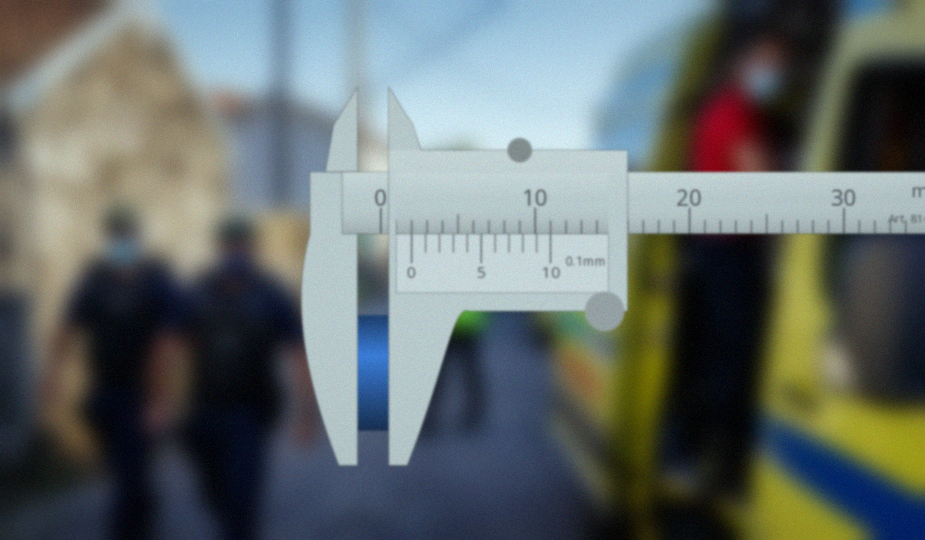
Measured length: 2.0 mm
